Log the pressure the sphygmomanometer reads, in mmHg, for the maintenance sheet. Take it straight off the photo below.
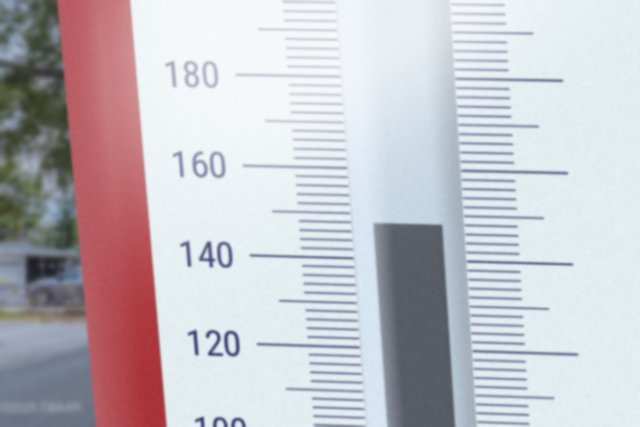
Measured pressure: 148 mmHg
